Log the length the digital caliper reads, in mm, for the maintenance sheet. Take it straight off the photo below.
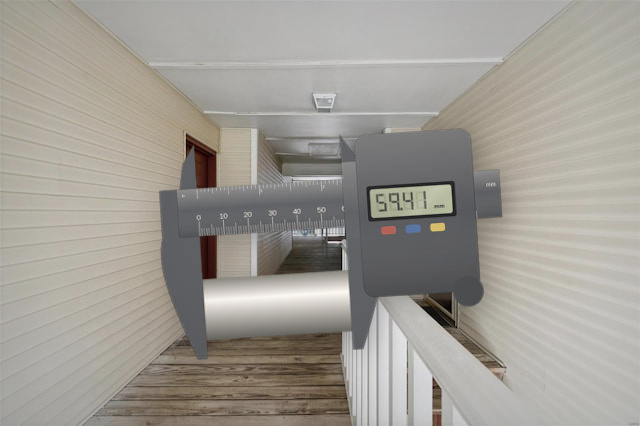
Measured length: 59.41 mm
